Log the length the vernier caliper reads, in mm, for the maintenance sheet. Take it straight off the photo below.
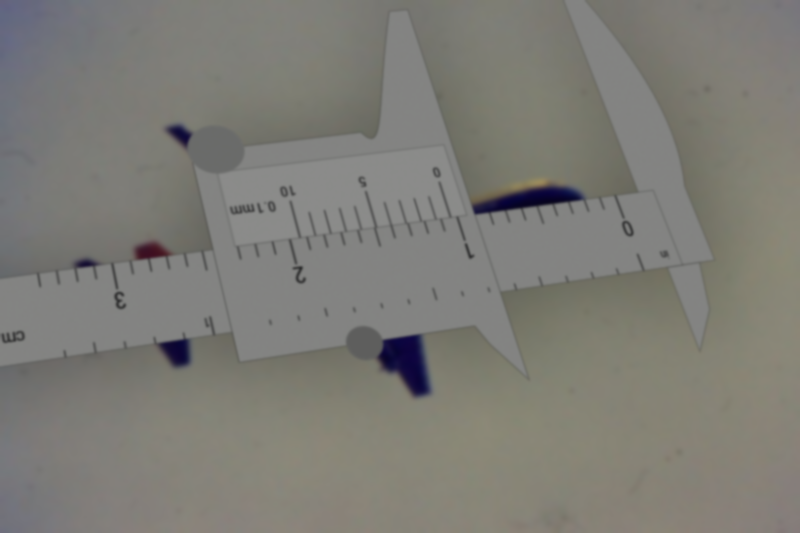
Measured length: 10.4 mm
